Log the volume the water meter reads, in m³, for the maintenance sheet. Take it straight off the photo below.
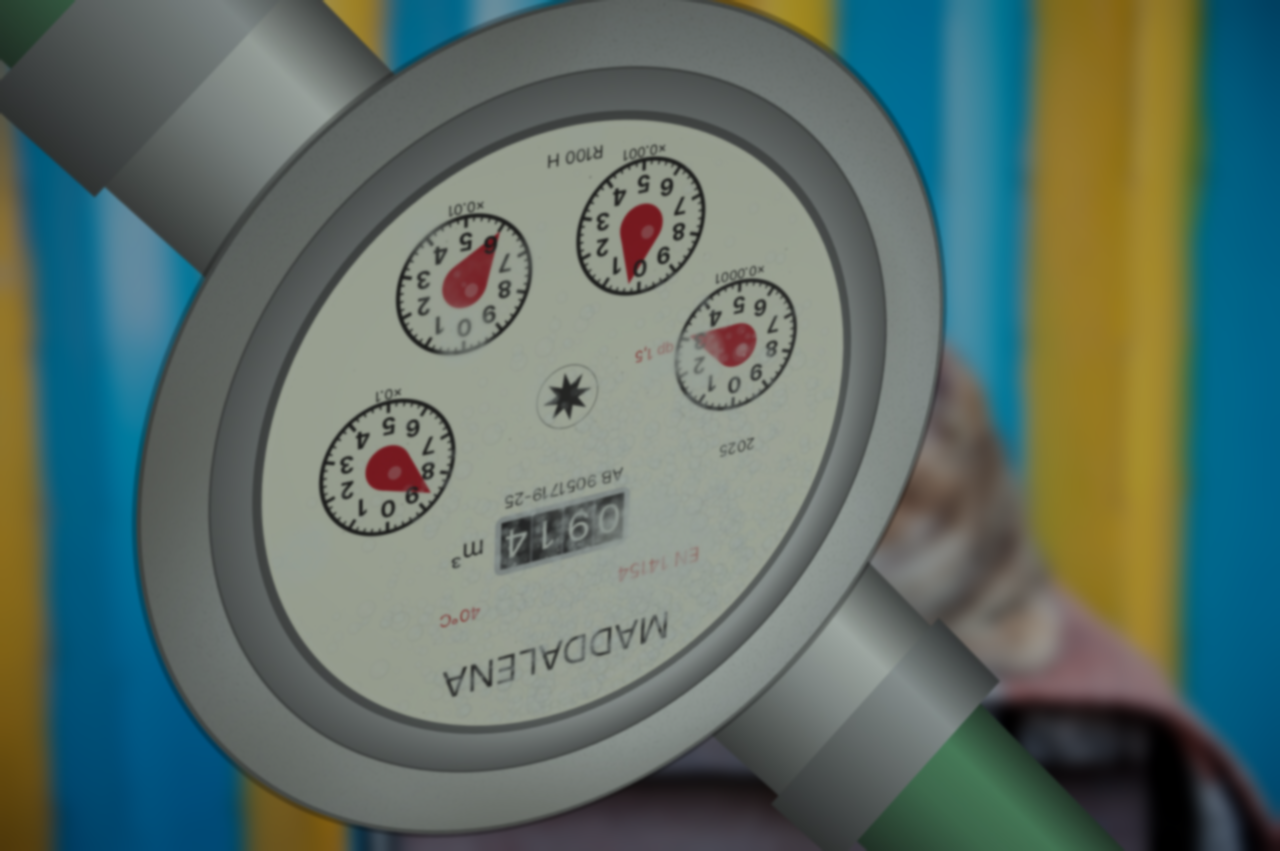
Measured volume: 914.8603 m³
